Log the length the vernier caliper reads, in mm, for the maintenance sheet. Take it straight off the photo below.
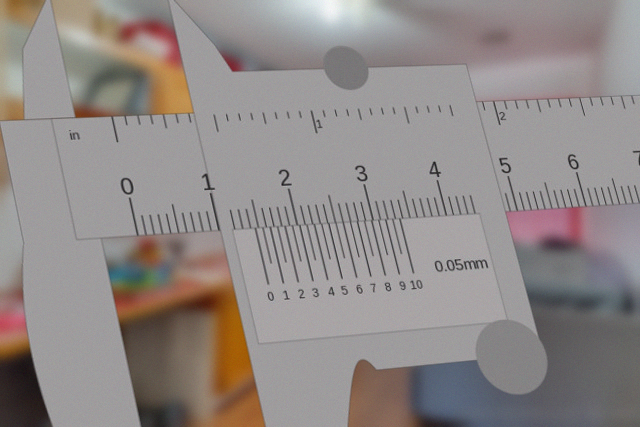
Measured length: 14.6 mm
